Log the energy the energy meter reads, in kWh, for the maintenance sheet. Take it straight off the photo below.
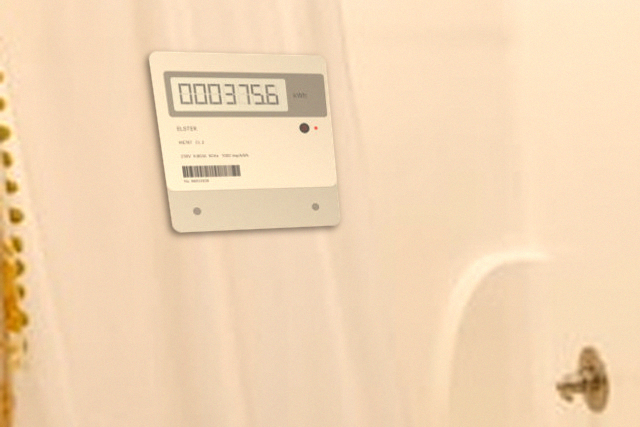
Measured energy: 375.6 kWh
